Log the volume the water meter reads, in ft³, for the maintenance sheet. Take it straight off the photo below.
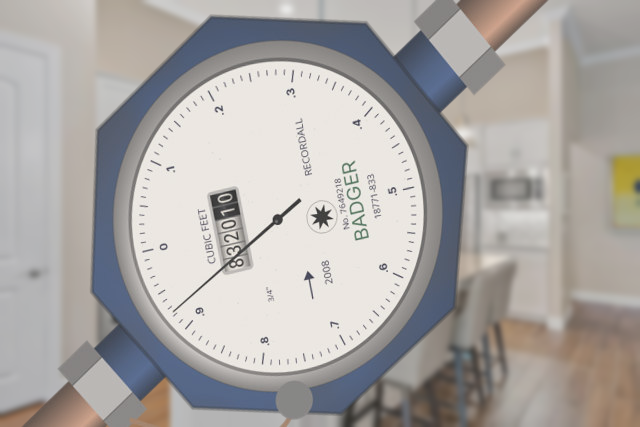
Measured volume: 832009.92 ft³
